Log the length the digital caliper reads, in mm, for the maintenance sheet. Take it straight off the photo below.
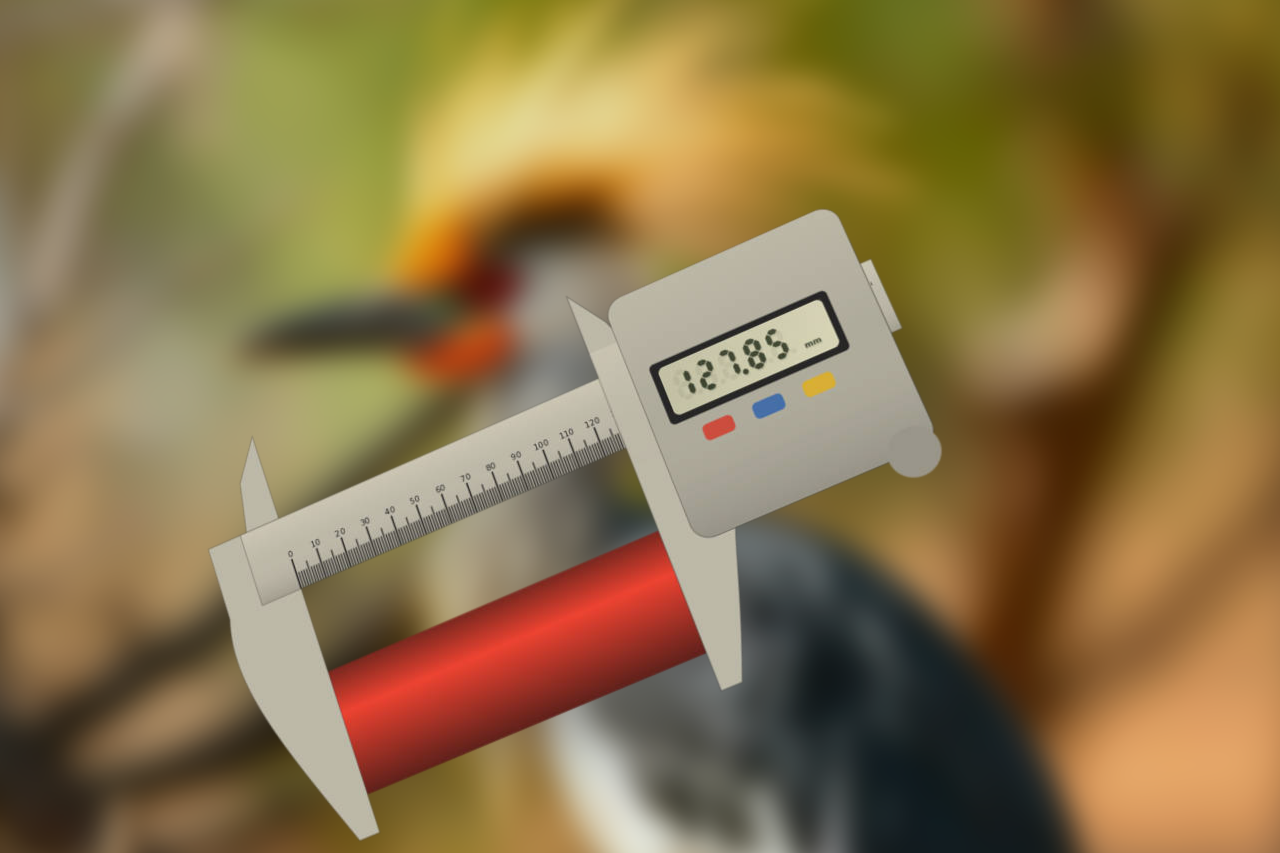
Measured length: 127.85 mm
